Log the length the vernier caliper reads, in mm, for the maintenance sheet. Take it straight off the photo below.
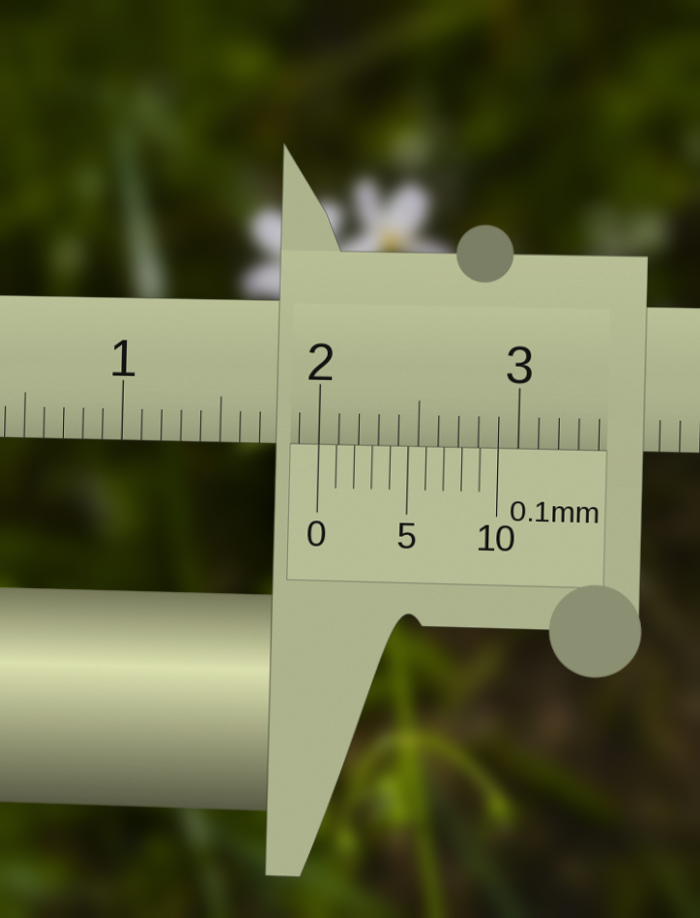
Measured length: 20.0 mm
